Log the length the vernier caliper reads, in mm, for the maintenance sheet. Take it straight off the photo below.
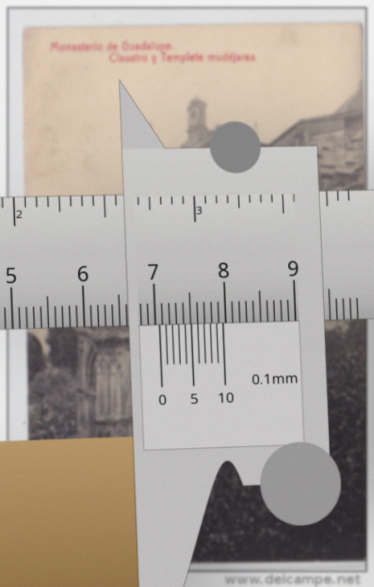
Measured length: 70.6 mm
